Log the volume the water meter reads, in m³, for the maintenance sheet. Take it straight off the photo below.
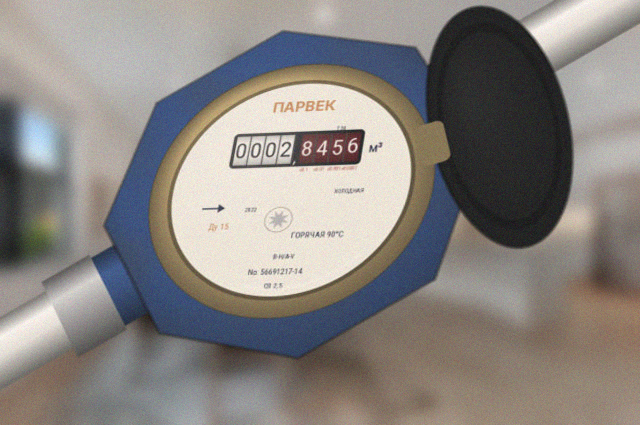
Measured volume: 2.8456 m³
